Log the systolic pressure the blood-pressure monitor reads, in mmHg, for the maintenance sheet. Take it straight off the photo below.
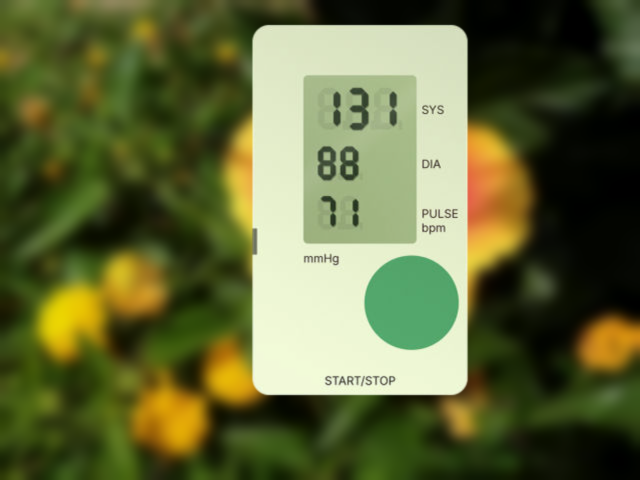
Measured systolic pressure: 131 mmHg
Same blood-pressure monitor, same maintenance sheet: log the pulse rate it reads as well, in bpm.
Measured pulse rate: 71 bpm
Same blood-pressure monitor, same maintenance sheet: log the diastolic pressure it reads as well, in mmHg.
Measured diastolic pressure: 88 mmHg
